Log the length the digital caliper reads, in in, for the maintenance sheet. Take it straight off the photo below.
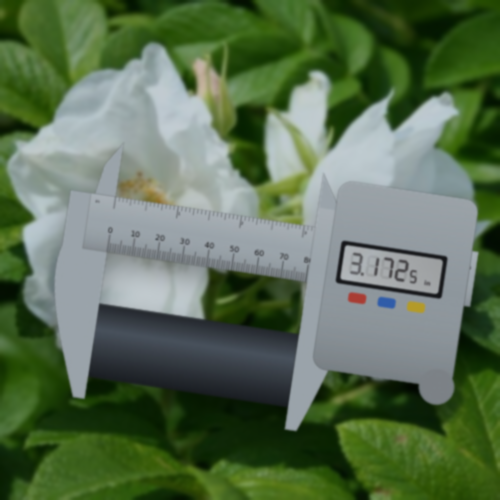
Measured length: 3.1725 in
